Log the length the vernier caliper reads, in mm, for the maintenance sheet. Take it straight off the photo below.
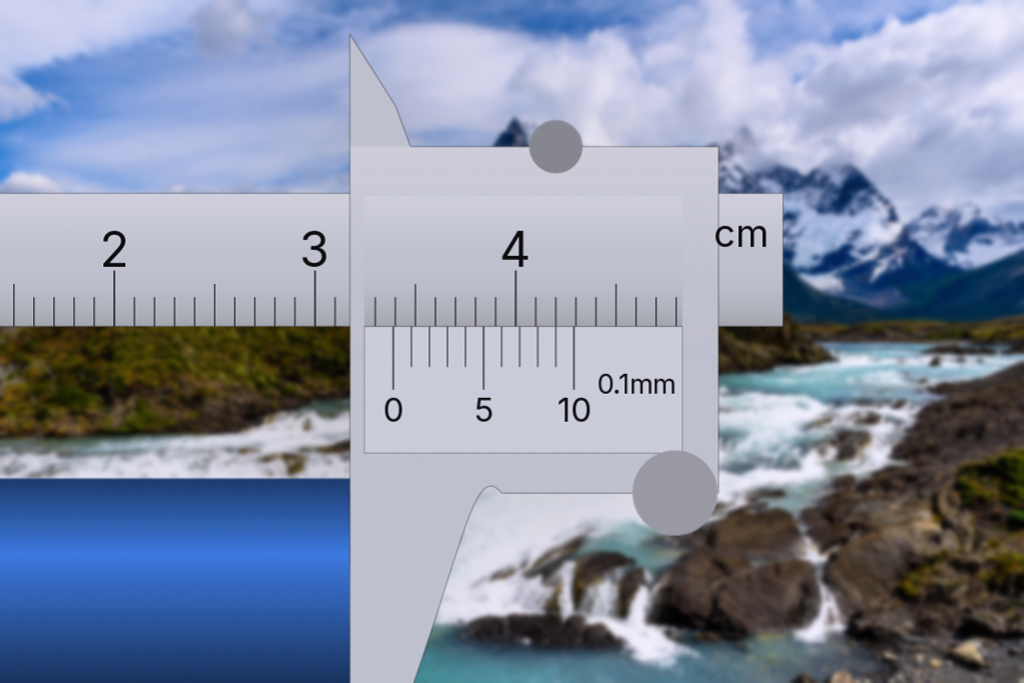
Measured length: 33.9 mm
